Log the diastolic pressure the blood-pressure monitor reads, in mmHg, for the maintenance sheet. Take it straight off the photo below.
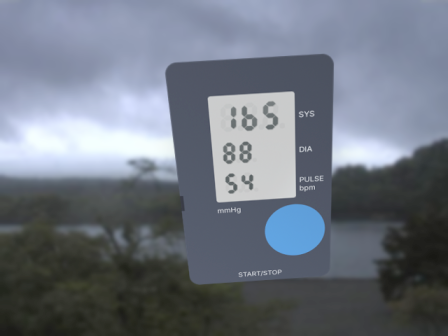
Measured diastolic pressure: 88 mmHg
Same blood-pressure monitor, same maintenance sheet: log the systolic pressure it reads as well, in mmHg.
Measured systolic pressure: 165 mmHg
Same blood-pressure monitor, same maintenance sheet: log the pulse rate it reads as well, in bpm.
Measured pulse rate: 54 bpm
